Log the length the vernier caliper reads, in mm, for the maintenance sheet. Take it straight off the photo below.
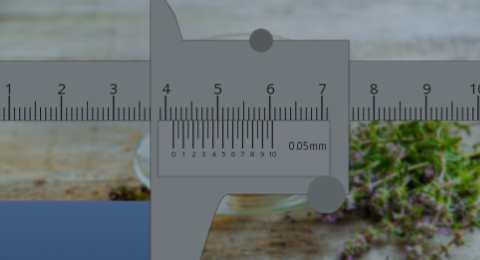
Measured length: 41.5 mm
